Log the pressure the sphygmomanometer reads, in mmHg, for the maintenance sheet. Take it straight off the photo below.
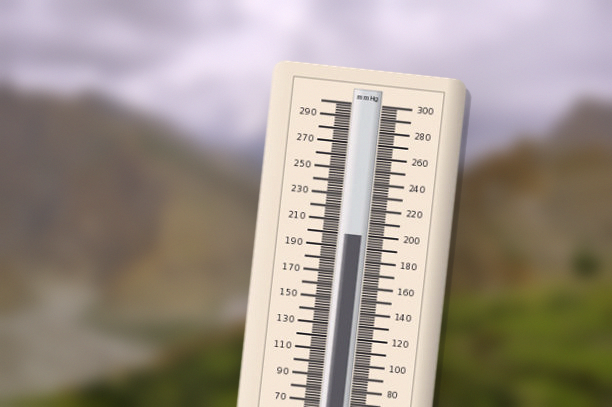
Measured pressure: 200 mmHg
